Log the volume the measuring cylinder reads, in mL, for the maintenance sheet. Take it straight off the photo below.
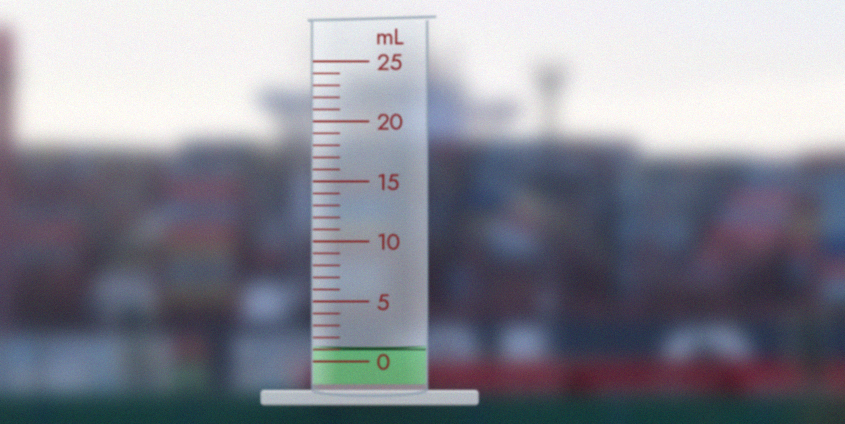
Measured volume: 1 mL
